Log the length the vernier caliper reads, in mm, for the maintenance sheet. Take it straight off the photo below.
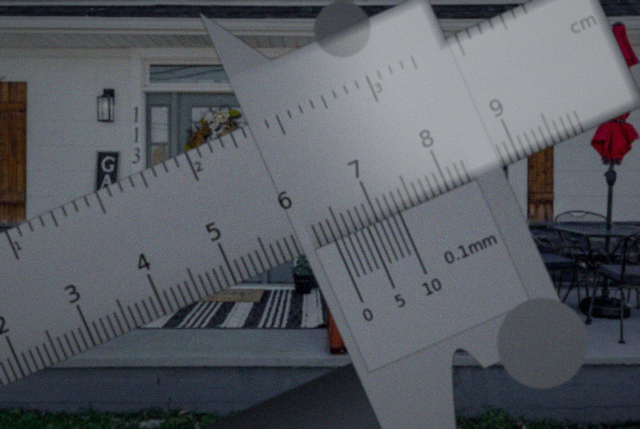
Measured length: 64.0 mm
